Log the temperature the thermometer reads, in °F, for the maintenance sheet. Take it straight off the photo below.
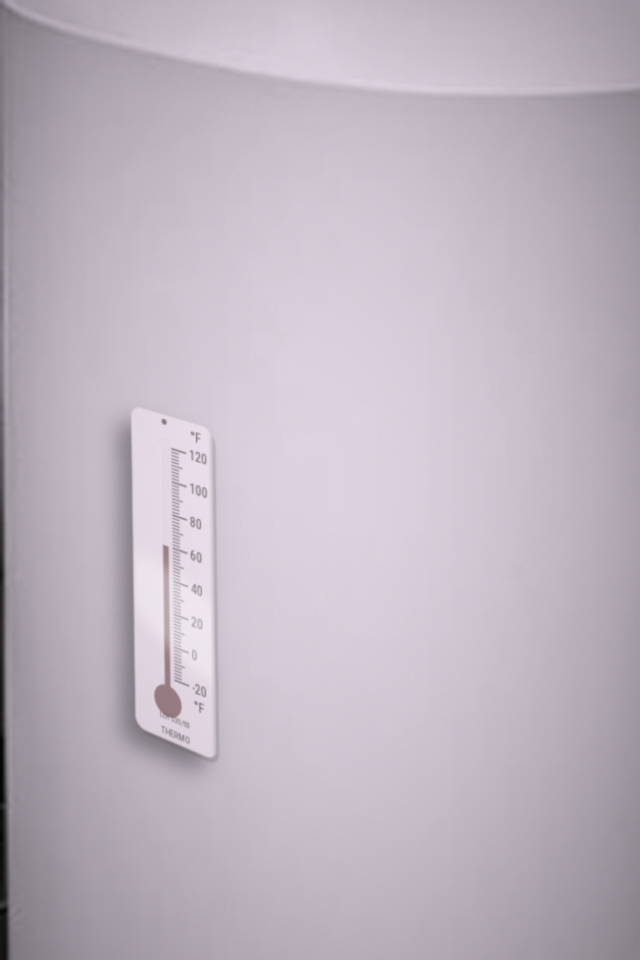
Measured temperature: 60 °F
